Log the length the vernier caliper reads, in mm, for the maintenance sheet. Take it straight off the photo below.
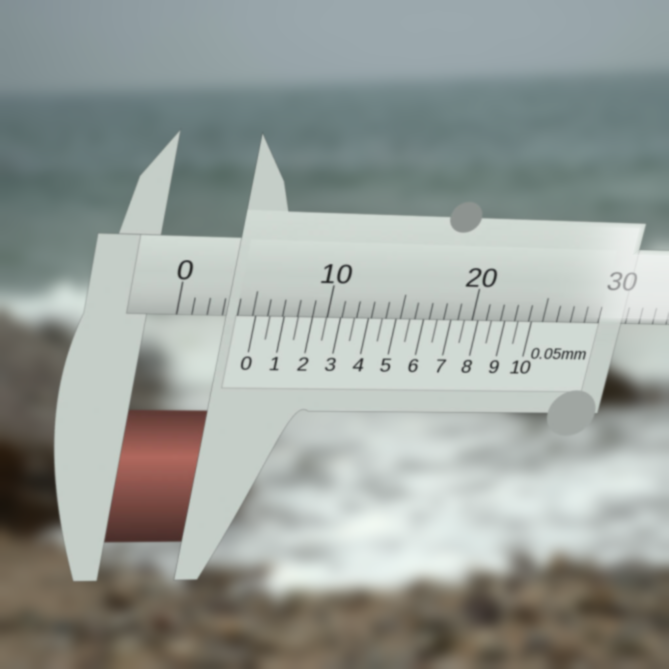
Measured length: 5.2 mm
